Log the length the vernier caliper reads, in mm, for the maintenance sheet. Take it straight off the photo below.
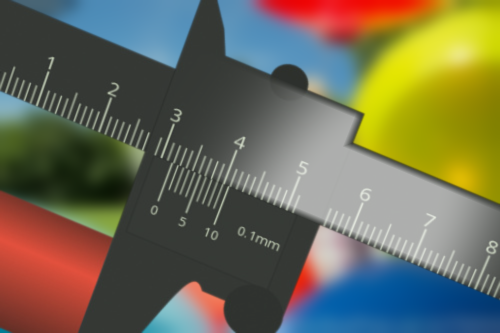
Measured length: 31.8 mm
